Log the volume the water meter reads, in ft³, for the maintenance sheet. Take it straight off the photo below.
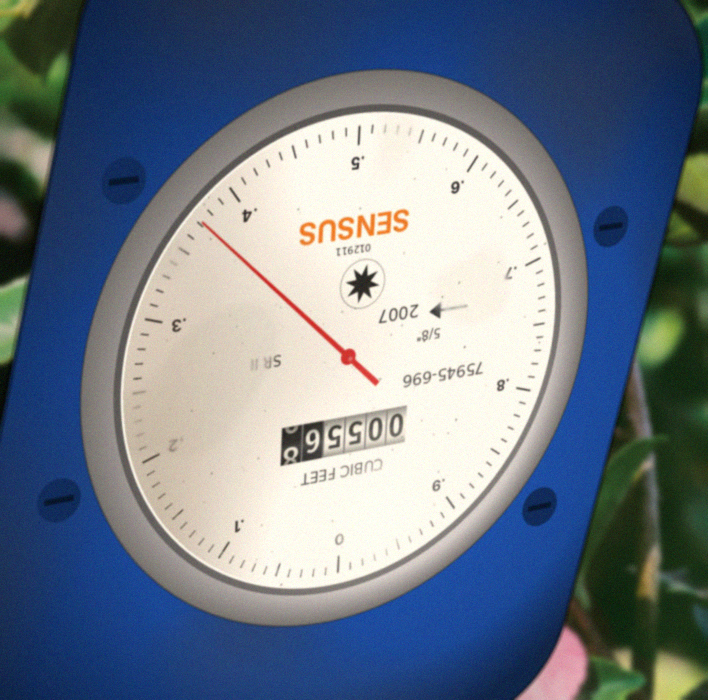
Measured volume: 5568.37 ft³
